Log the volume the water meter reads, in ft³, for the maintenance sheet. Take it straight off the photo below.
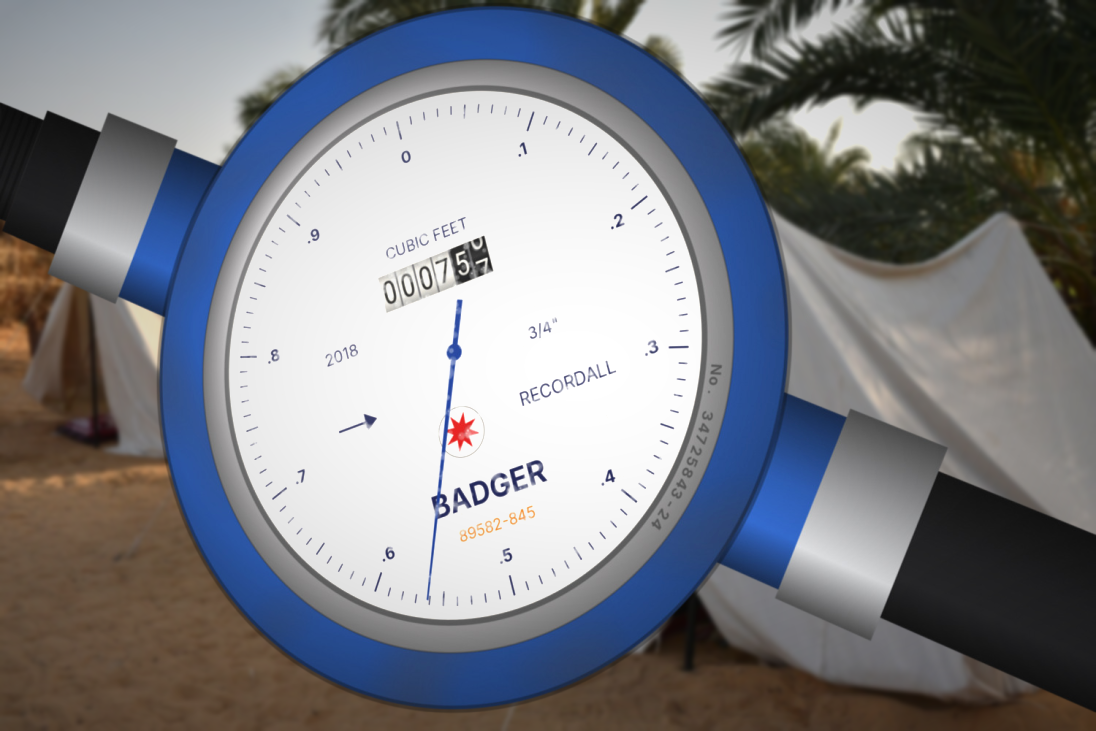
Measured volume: 756.56 ft³
